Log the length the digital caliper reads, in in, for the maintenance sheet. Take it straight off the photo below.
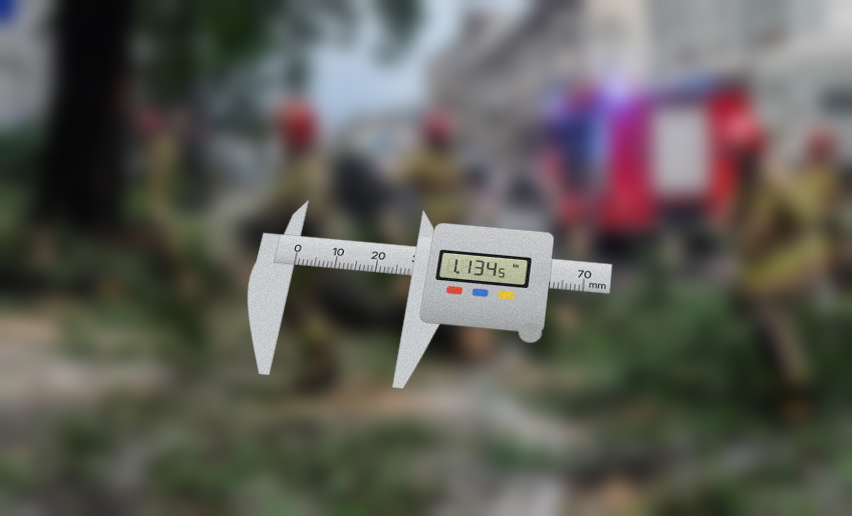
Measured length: 1.1345 in
